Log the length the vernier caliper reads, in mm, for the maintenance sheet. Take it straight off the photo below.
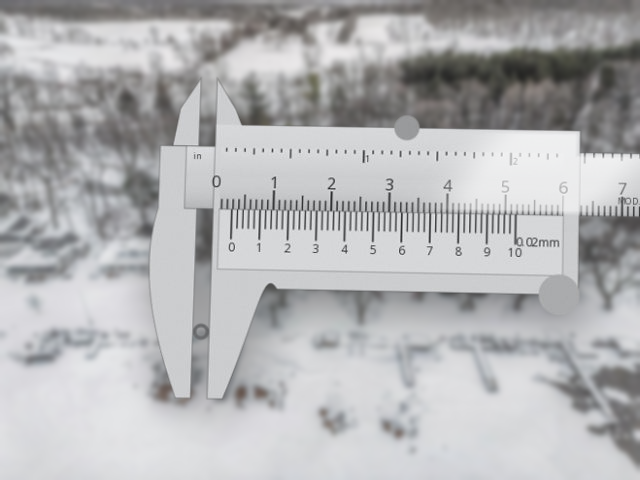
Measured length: 2.8 mm
